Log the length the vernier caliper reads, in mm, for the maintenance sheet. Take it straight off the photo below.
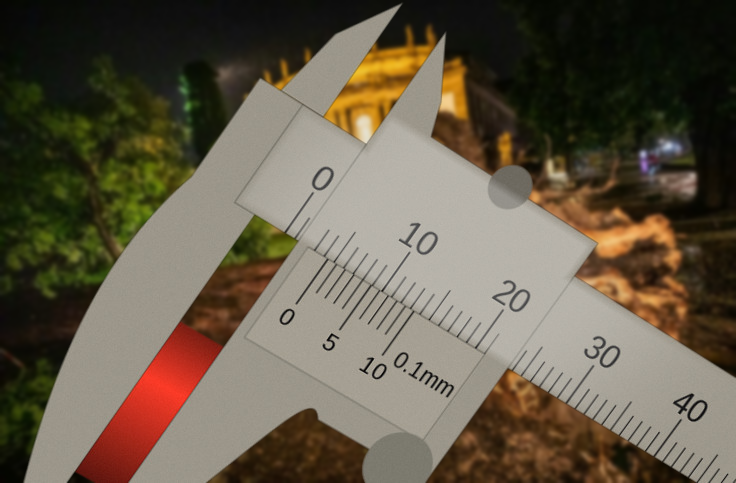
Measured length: 4.4 mm
